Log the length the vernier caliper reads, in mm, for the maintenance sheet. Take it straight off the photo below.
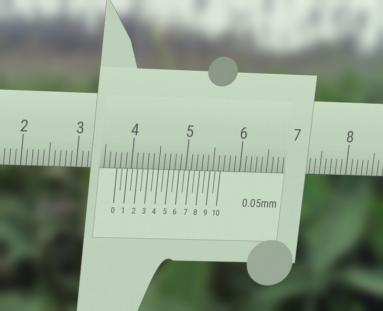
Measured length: 37.4 mm
